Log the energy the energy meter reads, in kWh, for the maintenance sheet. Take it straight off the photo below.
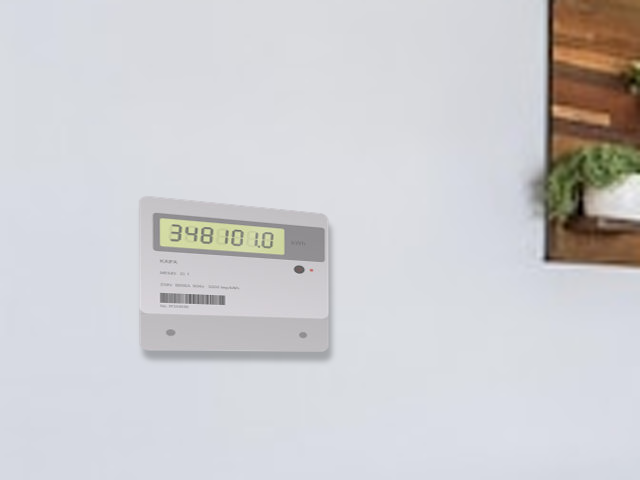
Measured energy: 348101.0 kWh
